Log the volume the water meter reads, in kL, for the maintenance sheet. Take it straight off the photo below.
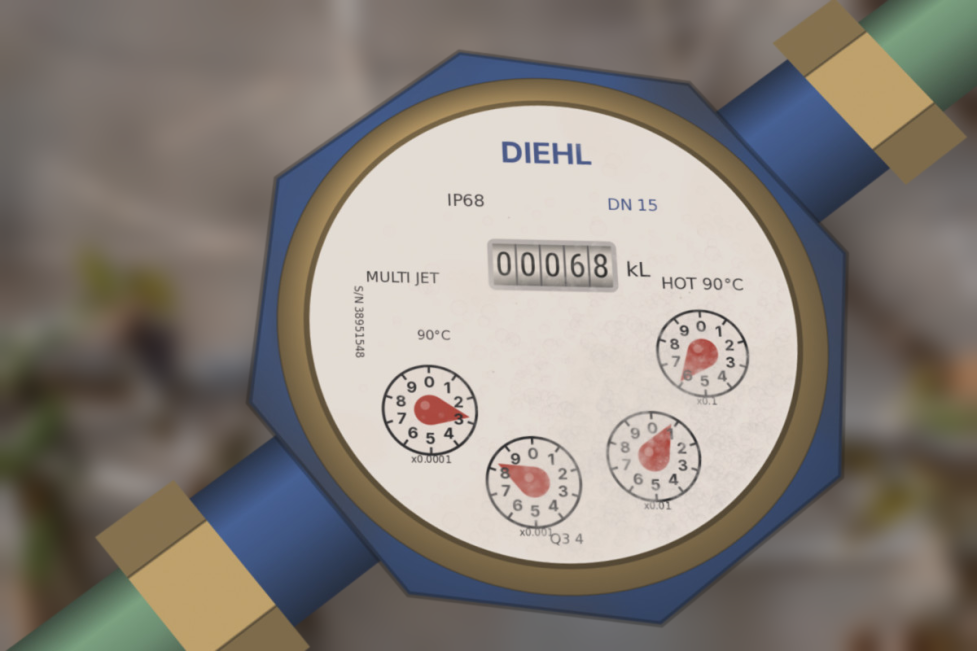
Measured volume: 68.6082 kL
